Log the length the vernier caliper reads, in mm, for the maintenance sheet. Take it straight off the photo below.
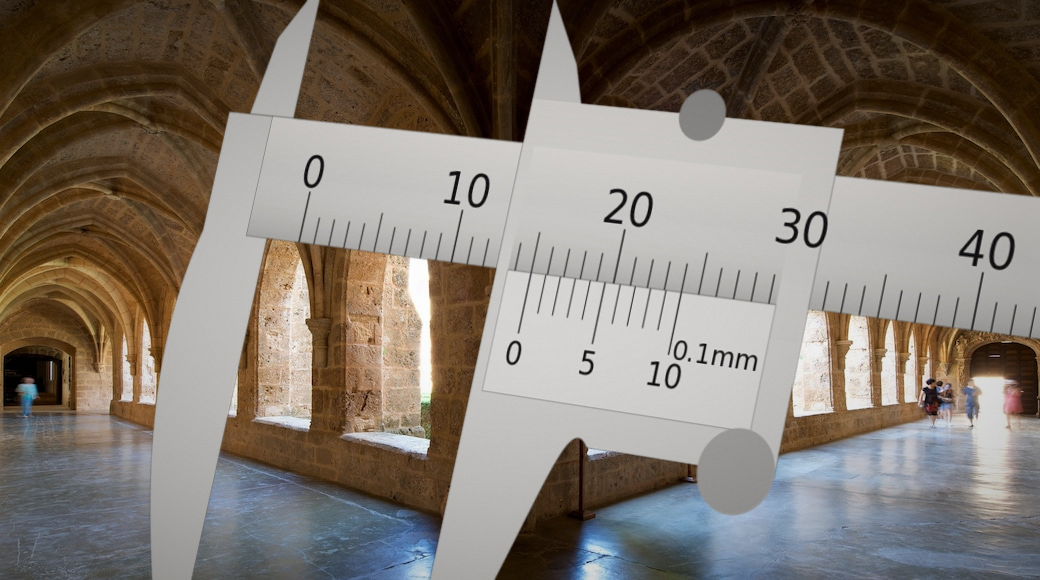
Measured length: 15.0 mm
